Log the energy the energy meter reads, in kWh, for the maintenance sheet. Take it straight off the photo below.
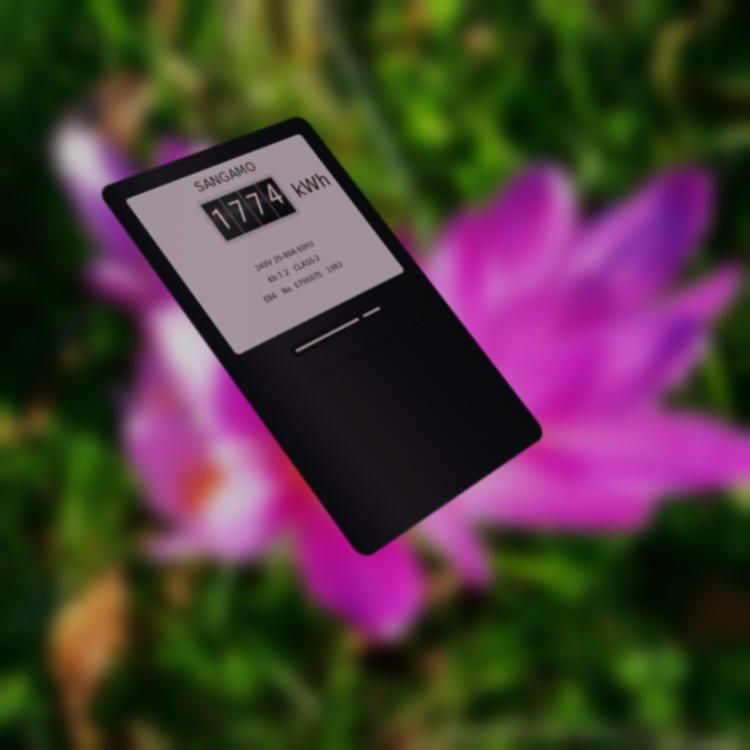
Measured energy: 1774 kWh
